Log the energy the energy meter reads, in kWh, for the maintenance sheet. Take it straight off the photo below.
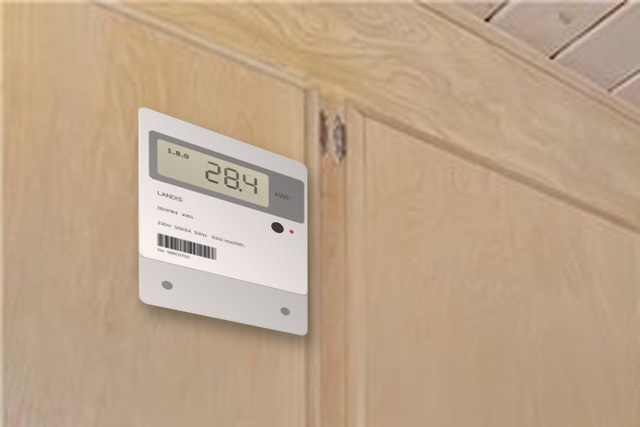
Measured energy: 28.4 kWh
